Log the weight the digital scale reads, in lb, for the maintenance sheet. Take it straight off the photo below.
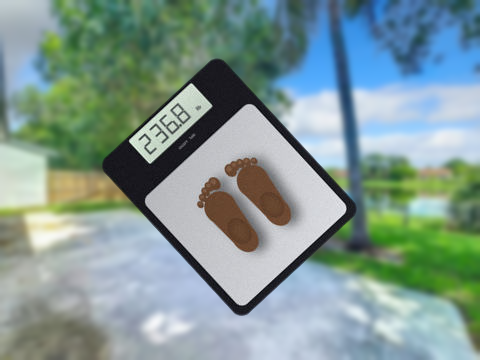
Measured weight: 236.8 lb
